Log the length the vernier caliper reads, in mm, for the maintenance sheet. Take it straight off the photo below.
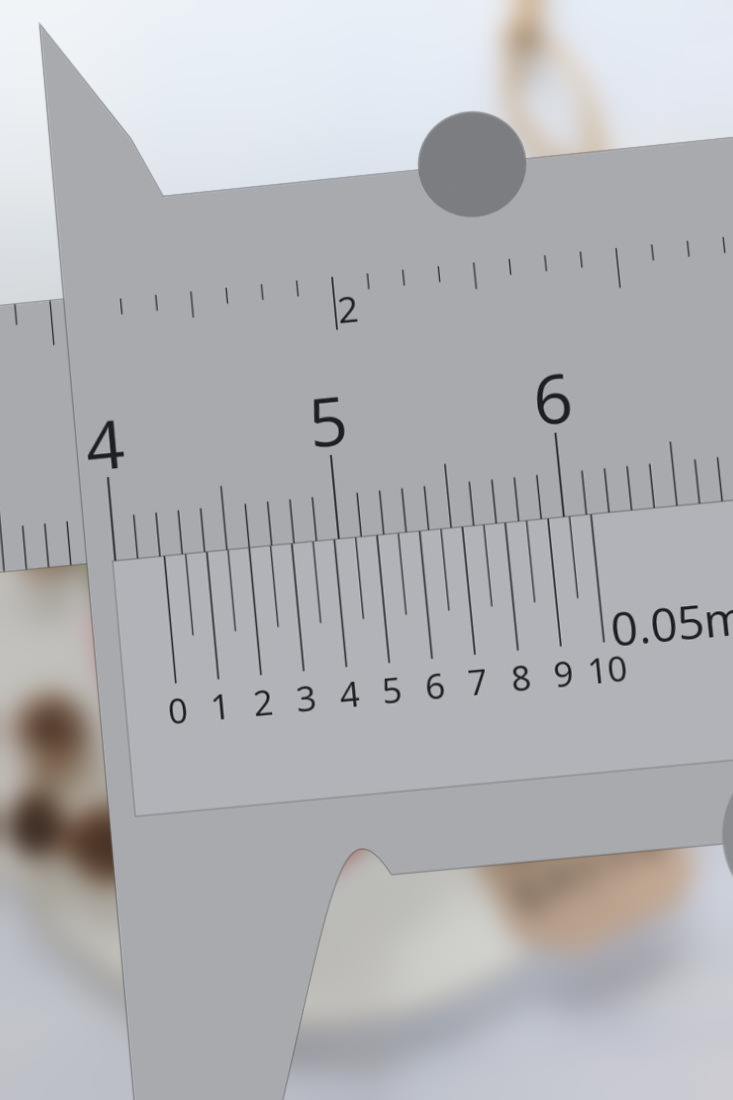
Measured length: 42.2 mm
